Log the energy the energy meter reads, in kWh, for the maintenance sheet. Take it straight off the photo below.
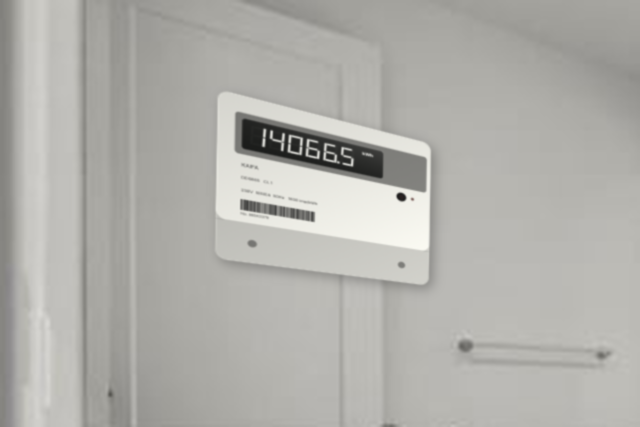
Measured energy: 14066.5 kWh
